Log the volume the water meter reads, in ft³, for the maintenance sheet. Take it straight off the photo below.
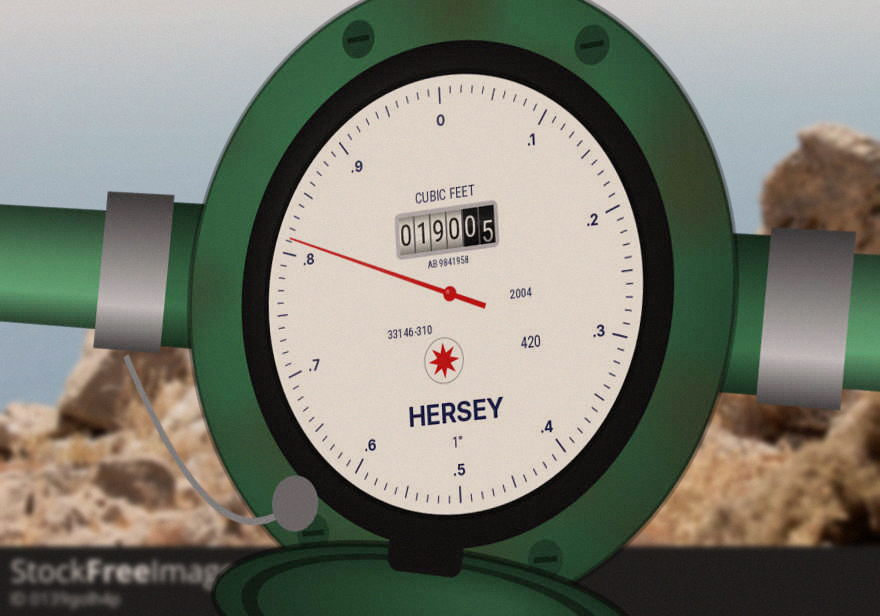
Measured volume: 19004.81 ft³
